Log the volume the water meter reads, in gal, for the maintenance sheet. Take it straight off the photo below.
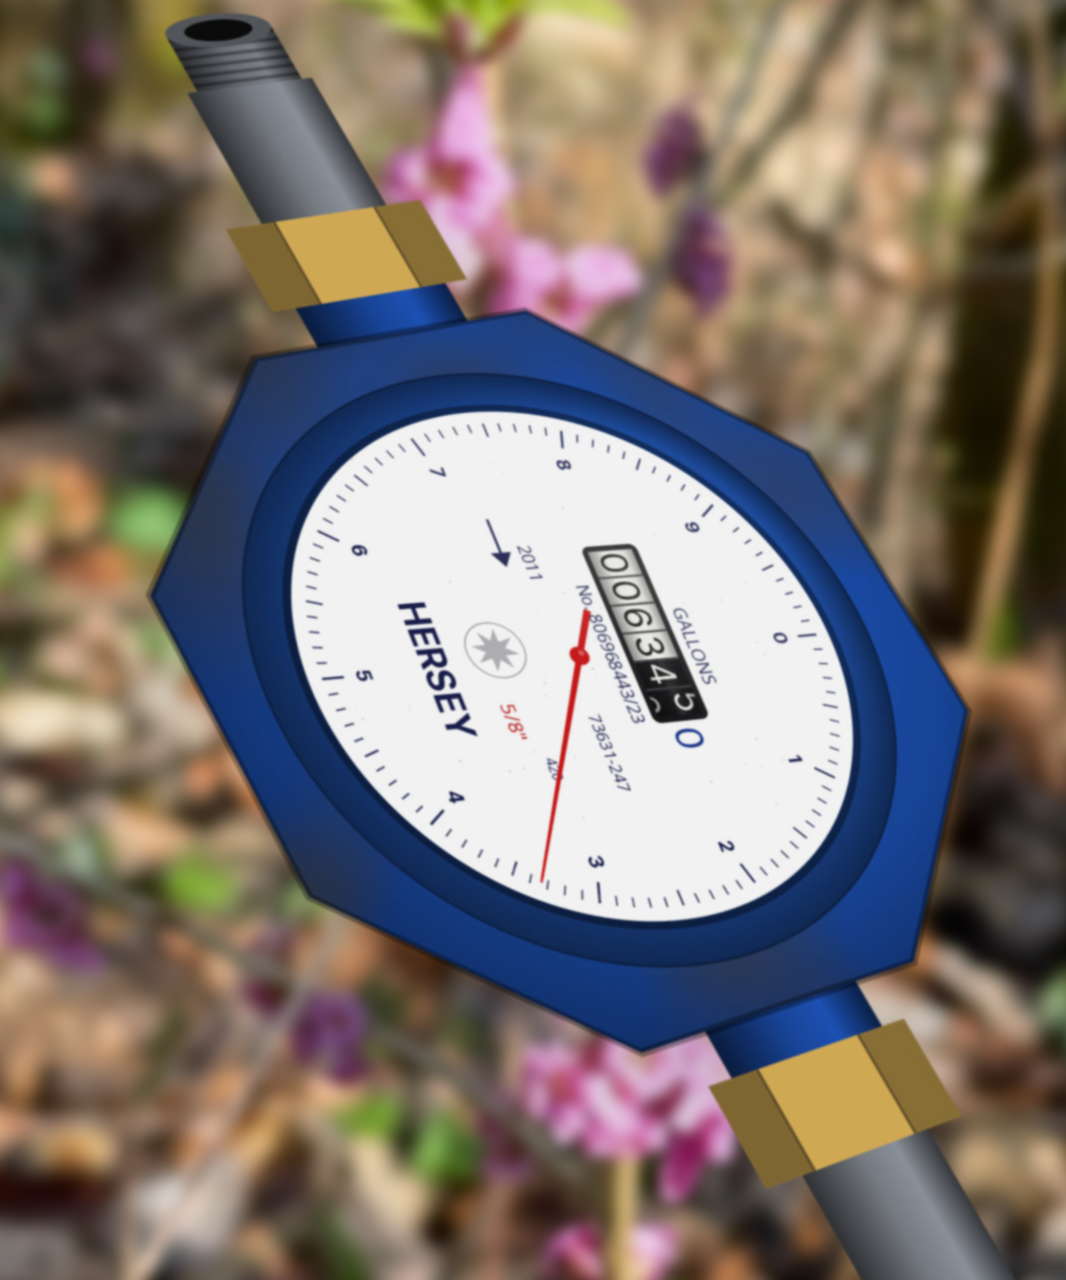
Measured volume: 63453.3 gal
